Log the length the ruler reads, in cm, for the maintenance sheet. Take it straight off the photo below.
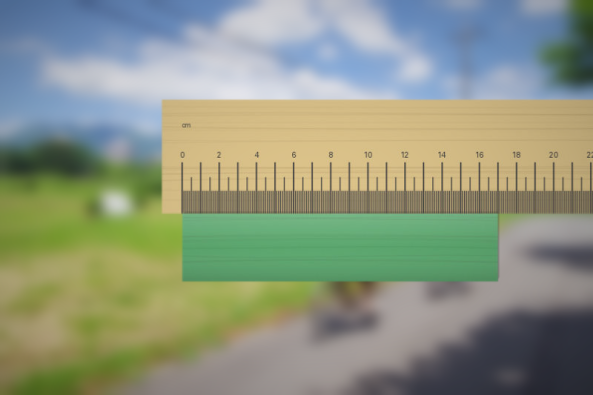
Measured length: 17 cm
